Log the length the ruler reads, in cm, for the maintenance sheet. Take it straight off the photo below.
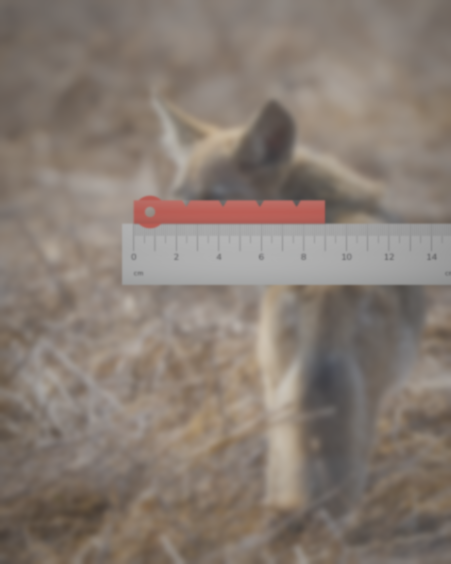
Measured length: 9 cm
